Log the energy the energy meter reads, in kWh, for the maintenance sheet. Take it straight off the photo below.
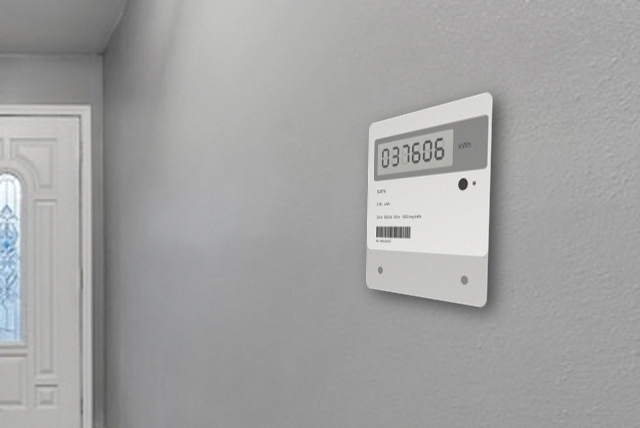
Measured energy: 37606 kWh
